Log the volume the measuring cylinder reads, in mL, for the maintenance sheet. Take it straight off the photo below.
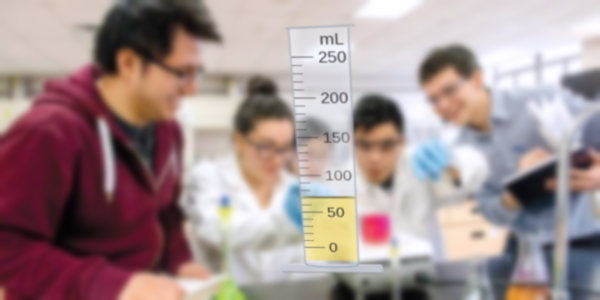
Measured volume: 70 mL
